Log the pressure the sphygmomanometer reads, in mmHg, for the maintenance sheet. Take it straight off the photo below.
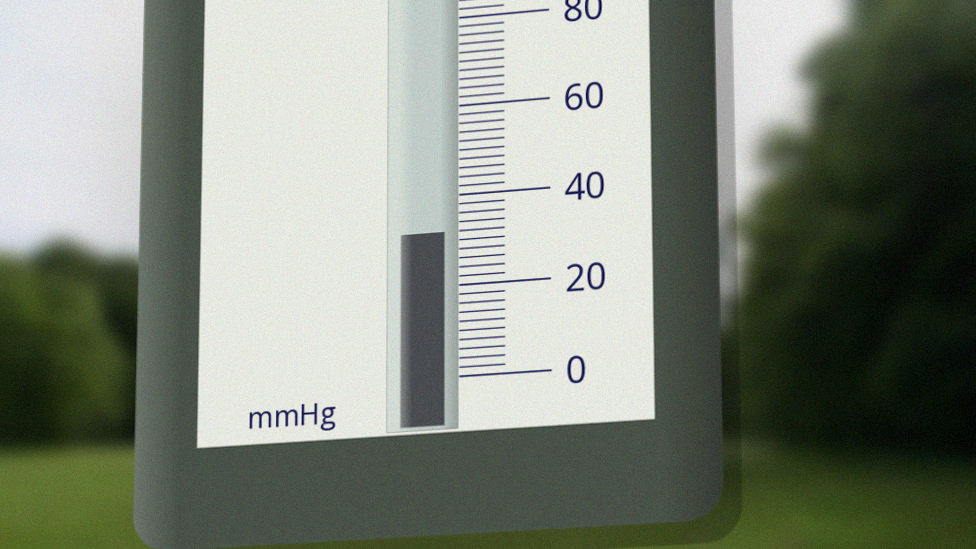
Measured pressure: 32 mmHg
